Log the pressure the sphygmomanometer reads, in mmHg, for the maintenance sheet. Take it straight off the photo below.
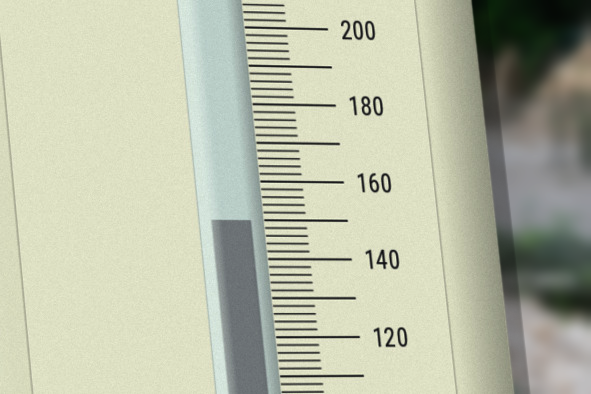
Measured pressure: 150 mmHg
